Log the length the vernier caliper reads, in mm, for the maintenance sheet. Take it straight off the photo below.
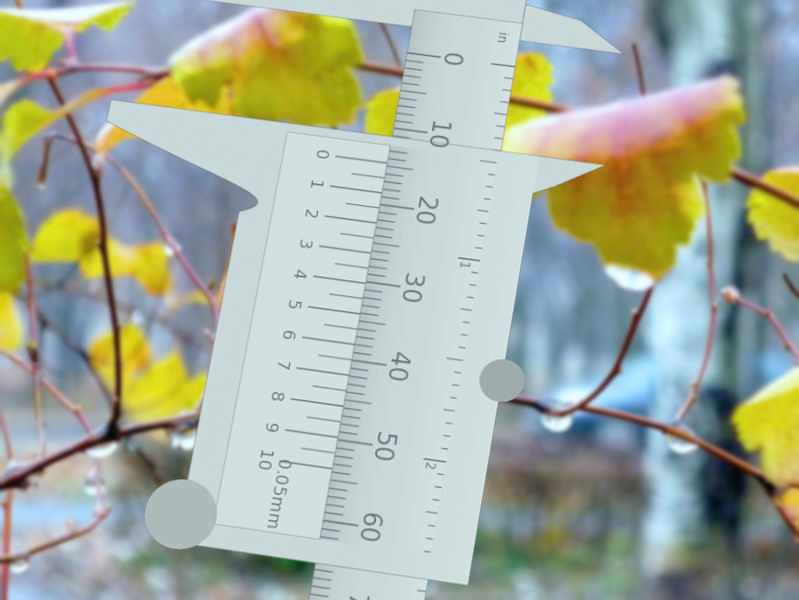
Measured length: 14.6 mm
